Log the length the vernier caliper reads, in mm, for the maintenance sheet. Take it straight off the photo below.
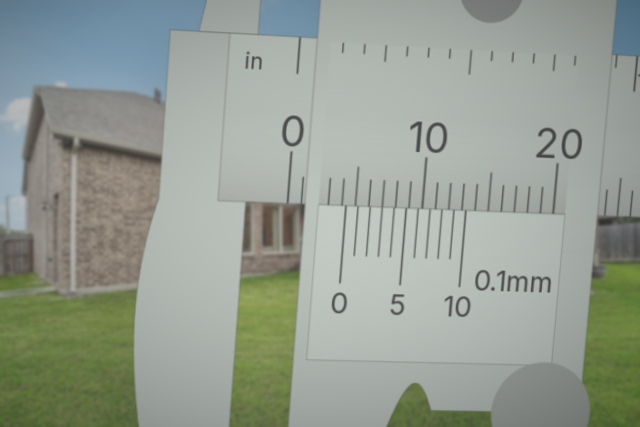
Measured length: 4.3 mm
